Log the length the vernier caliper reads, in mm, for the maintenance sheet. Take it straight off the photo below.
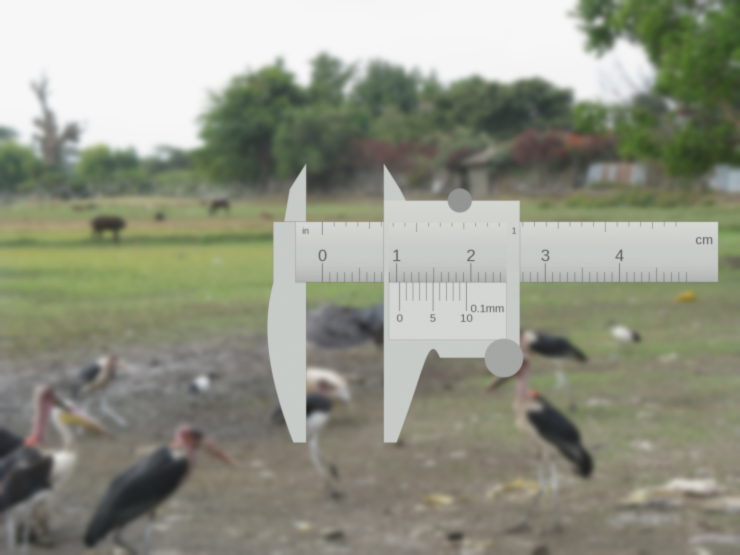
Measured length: 10.4 mm
